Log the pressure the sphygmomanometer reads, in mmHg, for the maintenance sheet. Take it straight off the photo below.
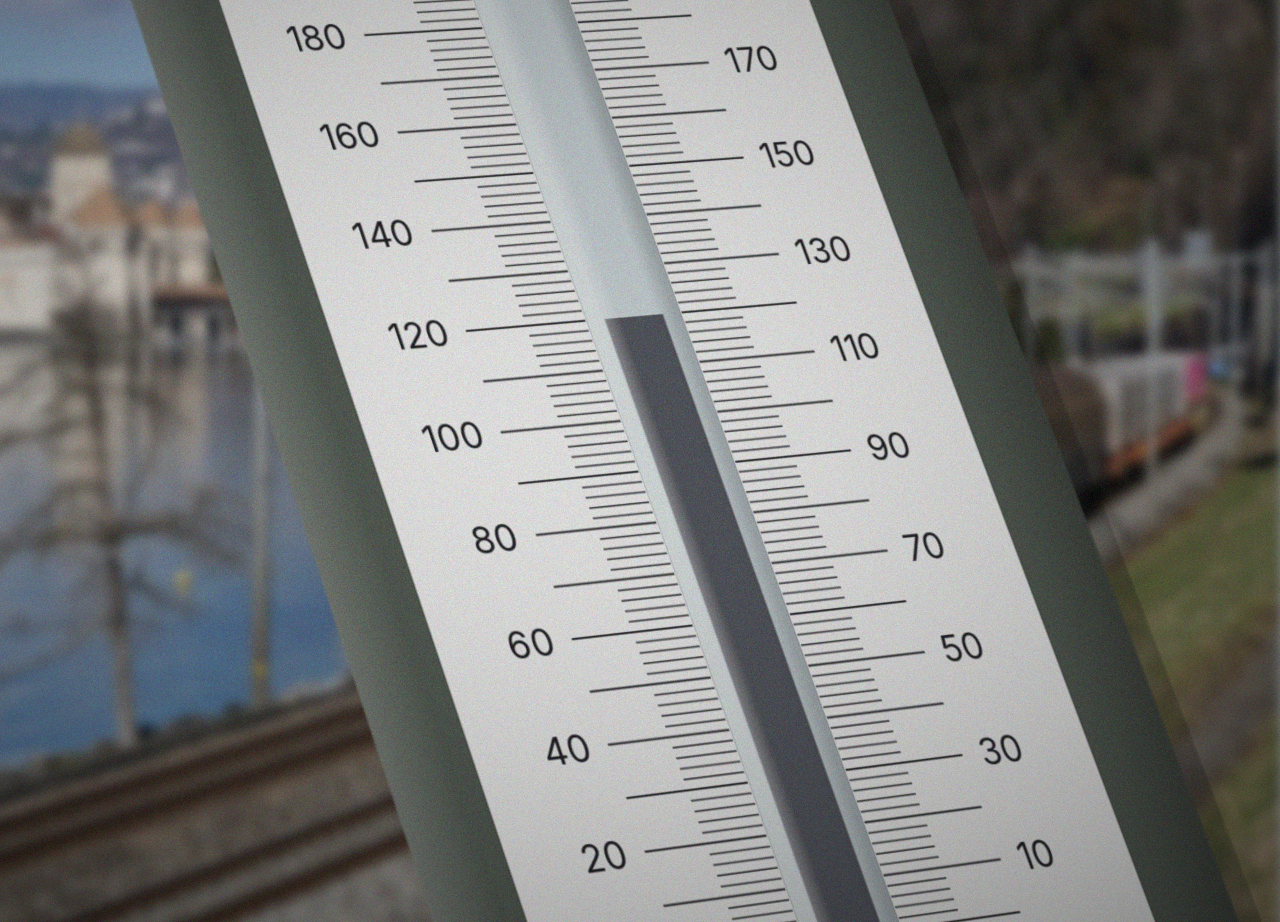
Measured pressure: 120 mmHg
